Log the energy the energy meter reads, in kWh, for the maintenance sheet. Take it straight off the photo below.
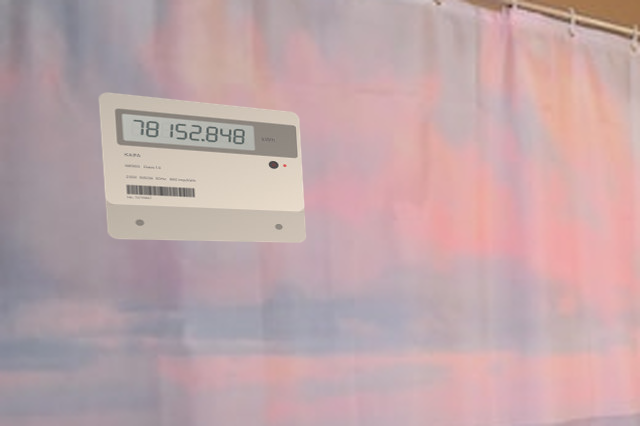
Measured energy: 78152.848 kWh
